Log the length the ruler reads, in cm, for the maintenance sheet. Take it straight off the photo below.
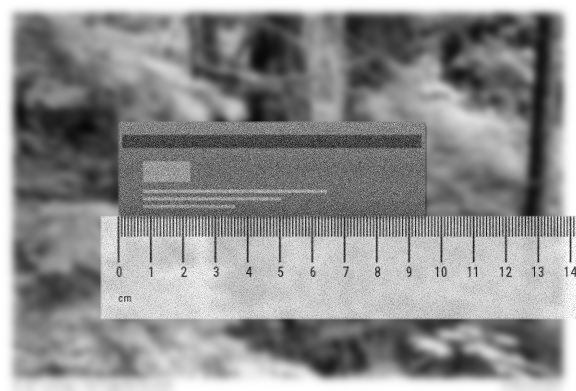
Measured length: 9.5 cm
